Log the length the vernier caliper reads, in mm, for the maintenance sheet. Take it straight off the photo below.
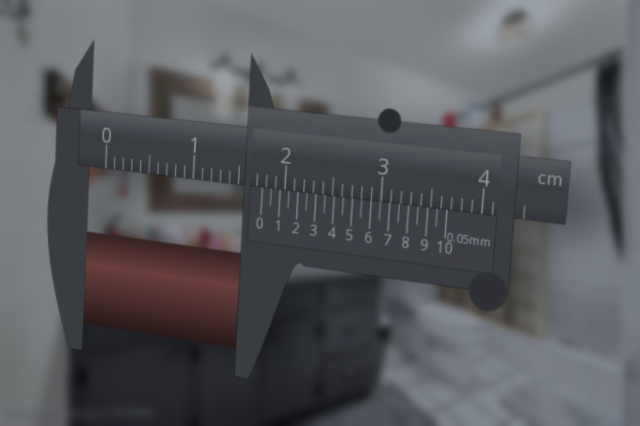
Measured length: 17.6 mm
